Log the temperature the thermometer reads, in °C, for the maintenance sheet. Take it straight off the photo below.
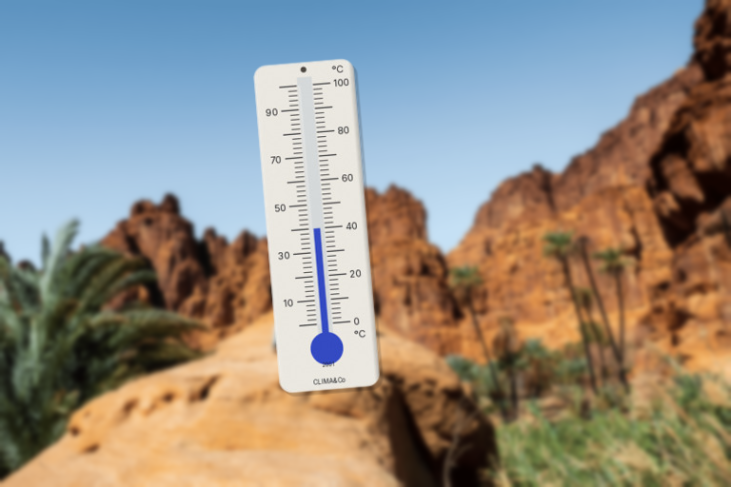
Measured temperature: 40 °C
